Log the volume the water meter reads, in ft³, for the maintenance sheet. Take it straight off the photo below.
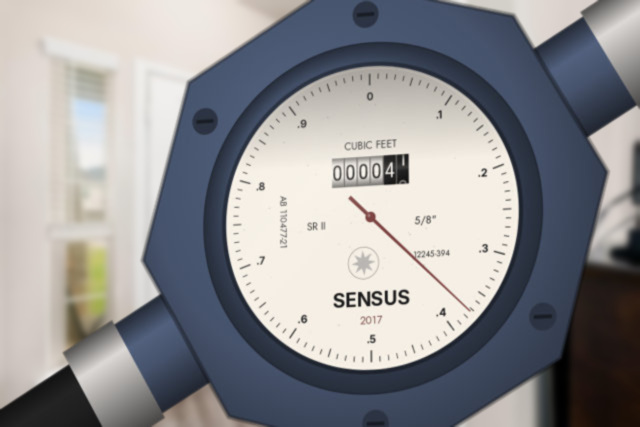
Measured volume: 41.37 ft³
